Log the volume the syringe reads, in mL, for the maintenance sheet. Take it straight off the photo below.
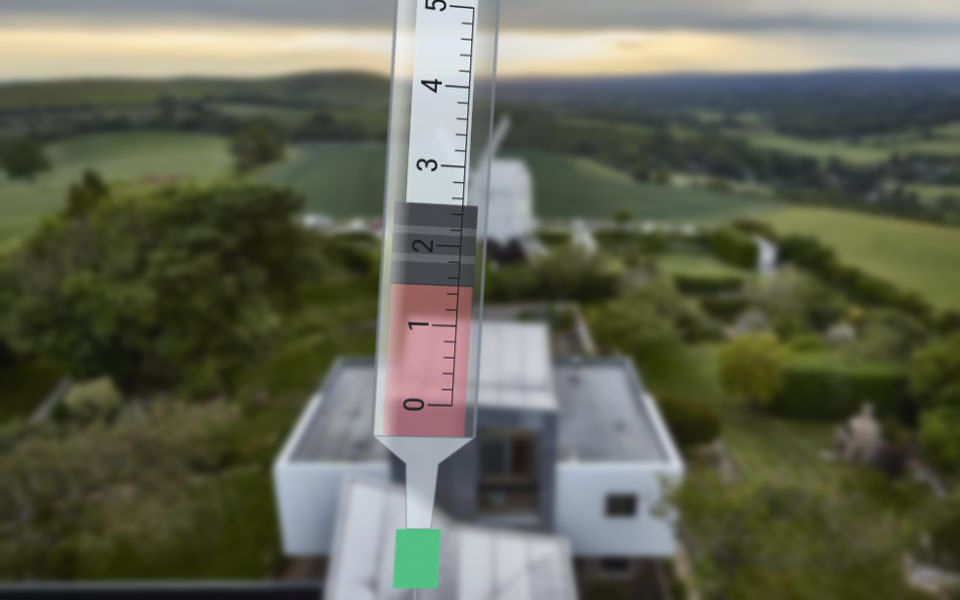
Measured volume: 1.5 mL
